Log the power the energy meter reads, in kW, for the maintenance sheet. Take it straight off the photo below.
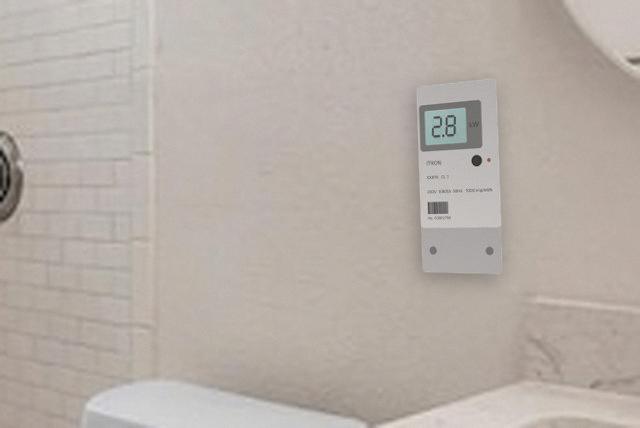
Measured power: 2.8 kW
